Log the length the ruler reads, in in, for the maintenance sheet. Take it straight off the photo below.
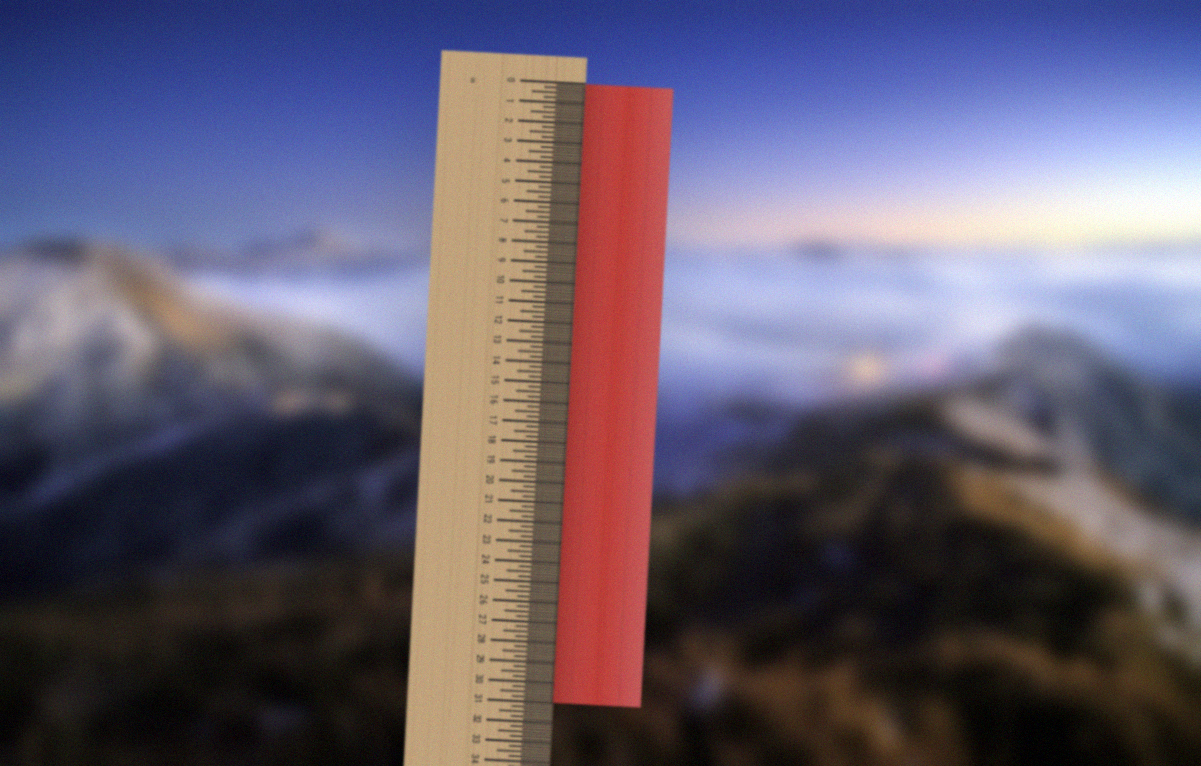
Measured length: 31 in
